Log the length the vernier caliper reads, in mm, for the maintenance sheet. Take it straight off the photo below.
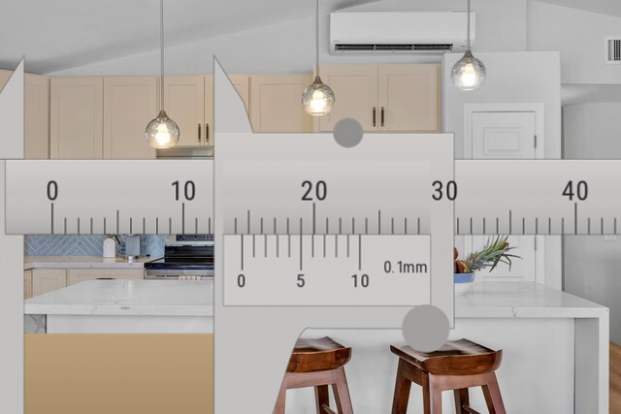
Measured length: 14.5 mm
